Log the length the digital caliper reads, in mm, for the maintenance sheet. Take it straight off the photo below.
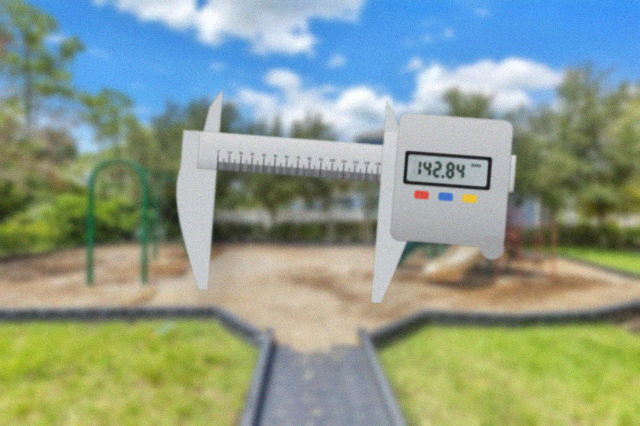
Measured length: 142.84 mm
